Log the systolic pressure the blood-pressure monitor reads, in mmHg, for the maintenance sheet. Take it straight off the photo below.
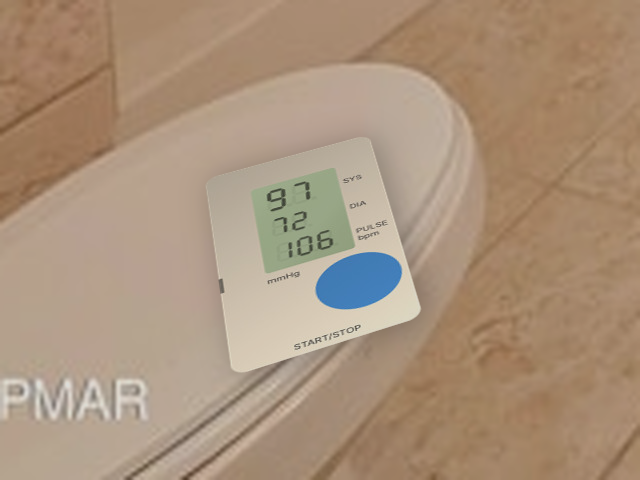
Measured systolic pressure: 97 mmHg
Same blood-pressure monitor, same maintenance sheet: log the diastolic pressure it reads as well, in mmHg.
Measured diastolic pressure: 72 mmHg
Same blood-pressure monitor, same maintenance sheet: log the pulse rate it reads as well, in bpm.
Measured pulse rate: 106 bpm
